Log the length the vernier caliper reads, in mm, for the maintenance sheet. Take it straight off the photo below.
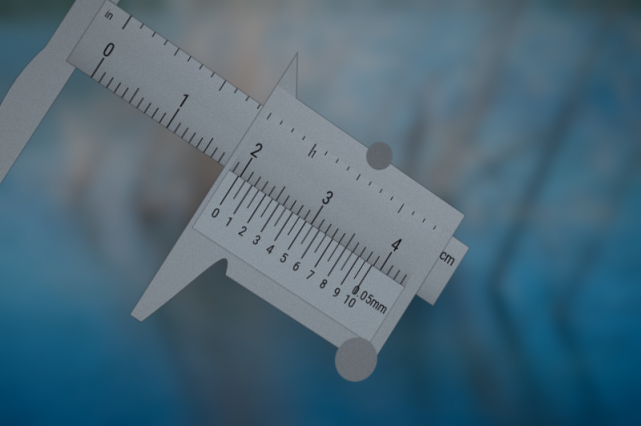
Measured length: 19.8 mm
